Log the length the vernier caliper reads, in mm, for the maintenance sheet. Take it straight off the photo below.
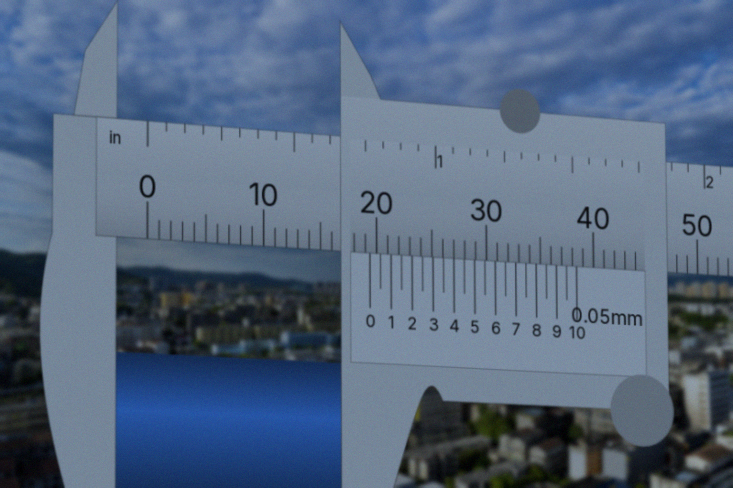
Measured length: 19.4 mm
